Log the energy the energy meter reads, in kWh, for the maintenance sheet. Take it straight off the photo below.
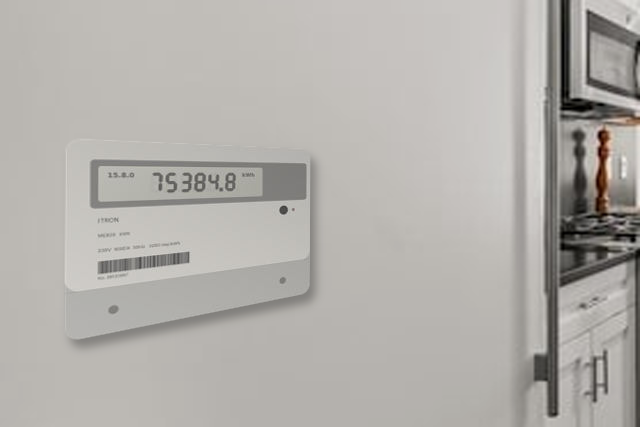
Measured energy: 75384.8 kWh
